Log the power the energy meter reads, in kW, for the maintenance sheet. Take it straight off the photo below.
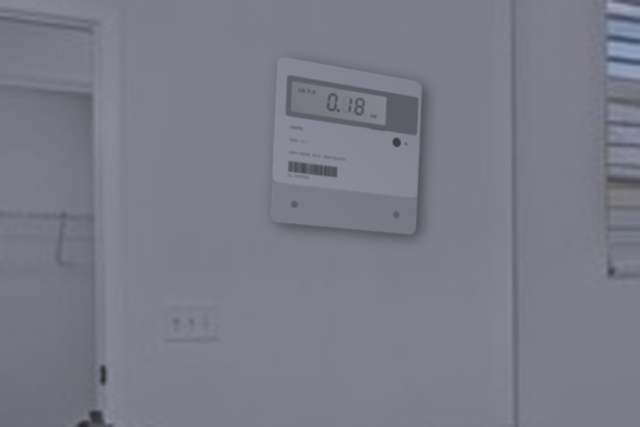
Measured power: 0.18 kW
